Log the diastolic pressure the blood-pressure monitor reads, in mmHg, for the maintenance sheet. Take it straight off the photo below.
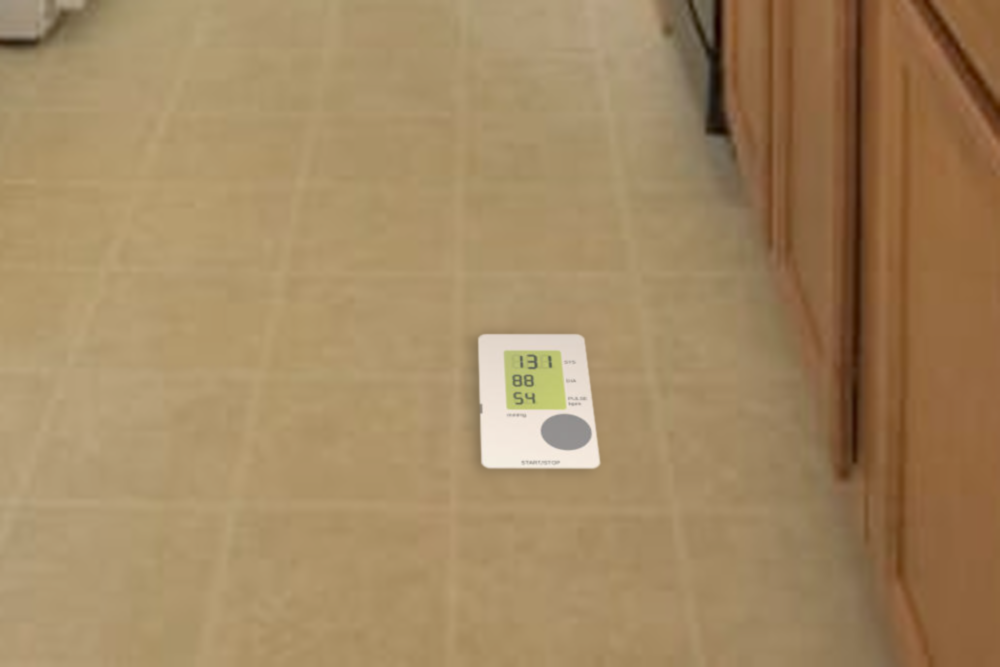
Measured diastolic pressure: 88 mmHg
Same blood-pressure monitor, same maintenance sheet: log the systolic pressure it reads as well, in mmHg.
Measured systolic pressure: 131 mmHg
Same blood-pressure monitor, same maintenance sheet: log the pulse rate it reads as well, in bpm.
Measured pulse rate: 54 bpm
